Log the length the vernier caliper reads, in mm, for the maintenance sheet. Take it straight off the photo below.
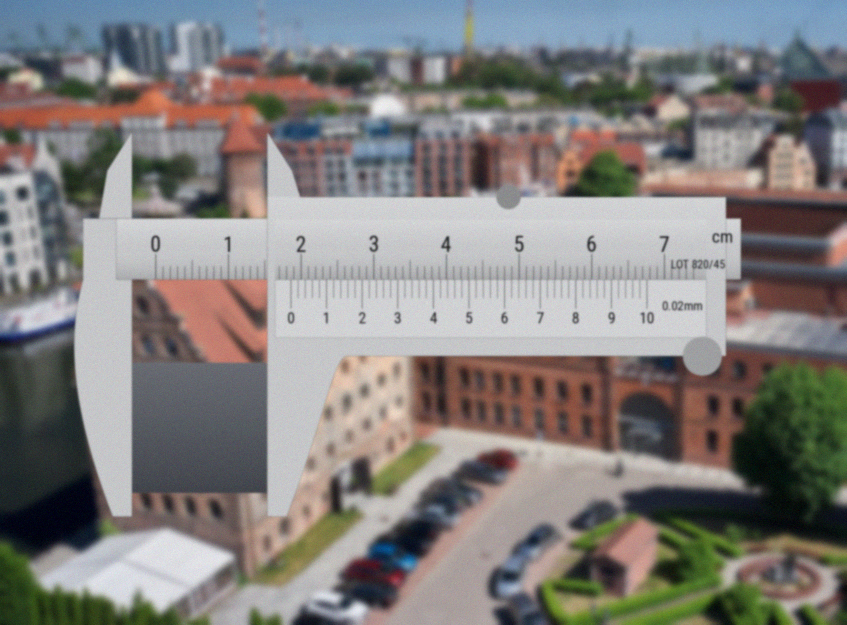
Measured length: 18.6 mm
